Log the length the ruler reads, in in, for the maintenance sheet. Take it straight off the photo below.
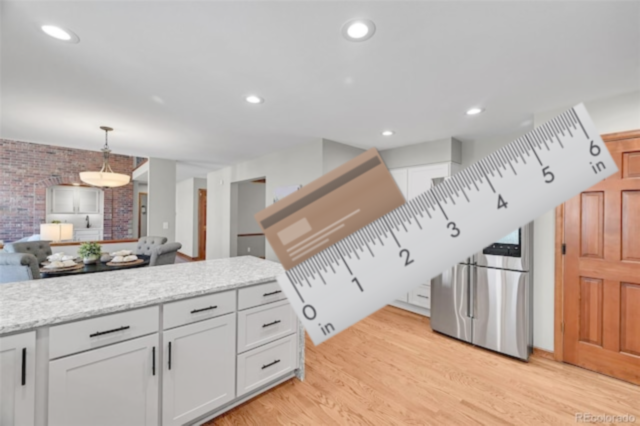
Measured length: 2.5 in
